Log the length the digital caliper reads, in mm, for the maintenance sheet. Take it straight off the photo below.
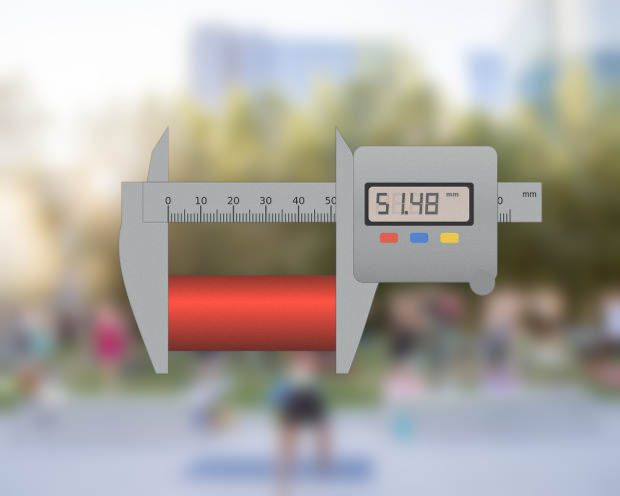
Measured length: 51.48 mm
